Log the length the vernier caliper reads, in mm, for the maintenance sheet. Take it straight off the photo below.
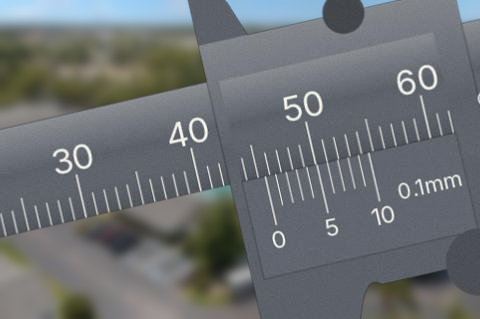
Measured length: 45.6 mm
